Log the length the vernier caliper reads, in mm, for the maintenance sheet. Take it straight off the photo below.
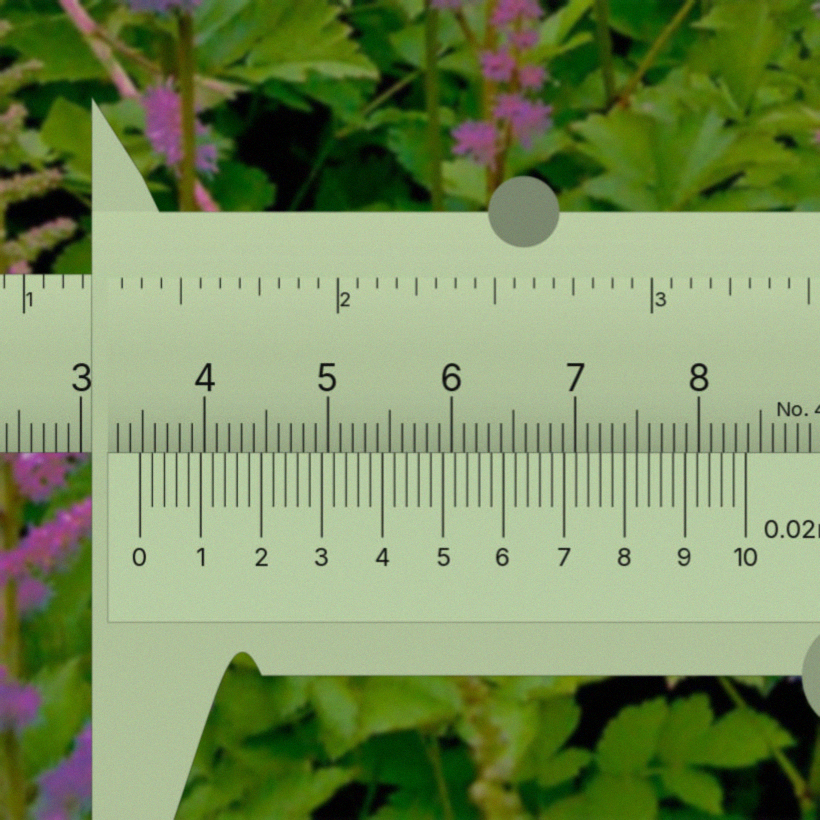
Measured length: 34.8 mm
